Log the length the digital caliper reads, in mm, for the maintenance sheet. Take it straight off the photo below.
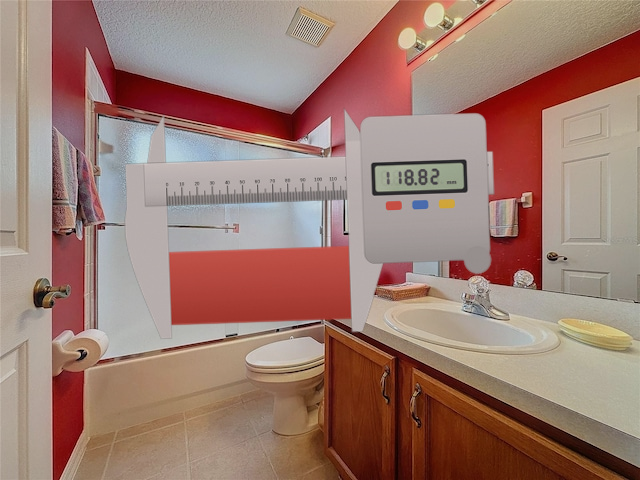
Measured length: 118.82 mm
